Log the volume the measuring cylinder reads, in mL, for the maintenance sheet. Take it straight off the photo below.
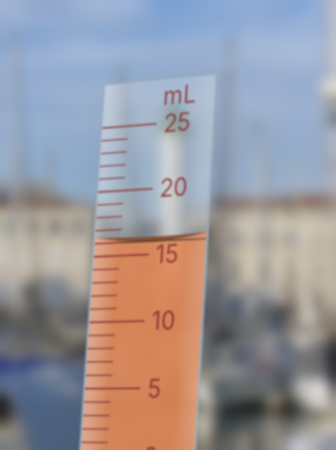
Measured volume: 16 mL
